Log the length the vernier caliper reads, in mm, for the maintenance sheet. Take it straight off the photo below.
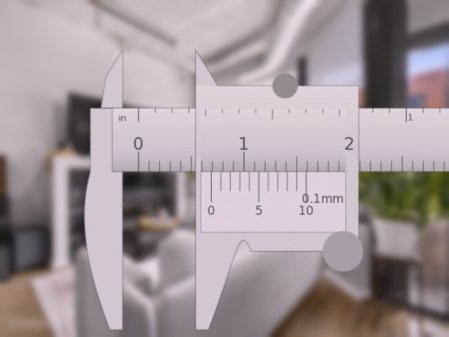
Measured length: 6.9 mm
